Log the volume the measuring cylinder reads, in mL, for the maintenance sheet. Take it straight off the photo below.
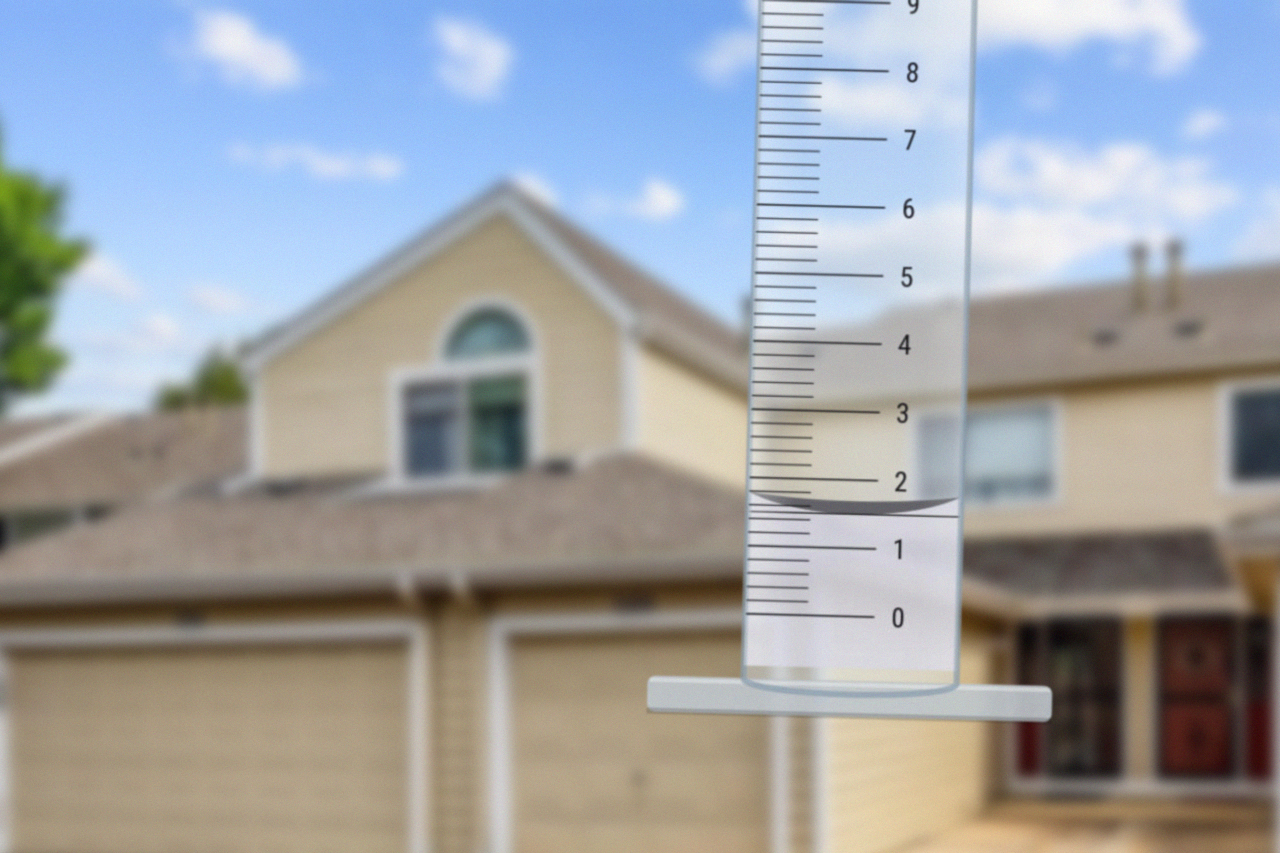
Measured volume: 1.5 mL
